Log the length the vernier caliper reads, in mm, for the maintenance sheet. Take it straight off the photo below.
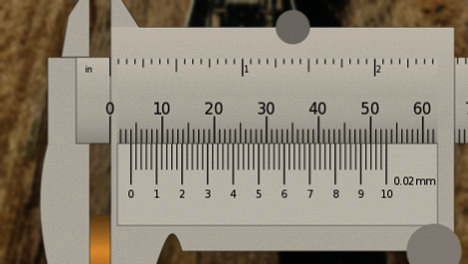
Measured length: 4.0 mm
